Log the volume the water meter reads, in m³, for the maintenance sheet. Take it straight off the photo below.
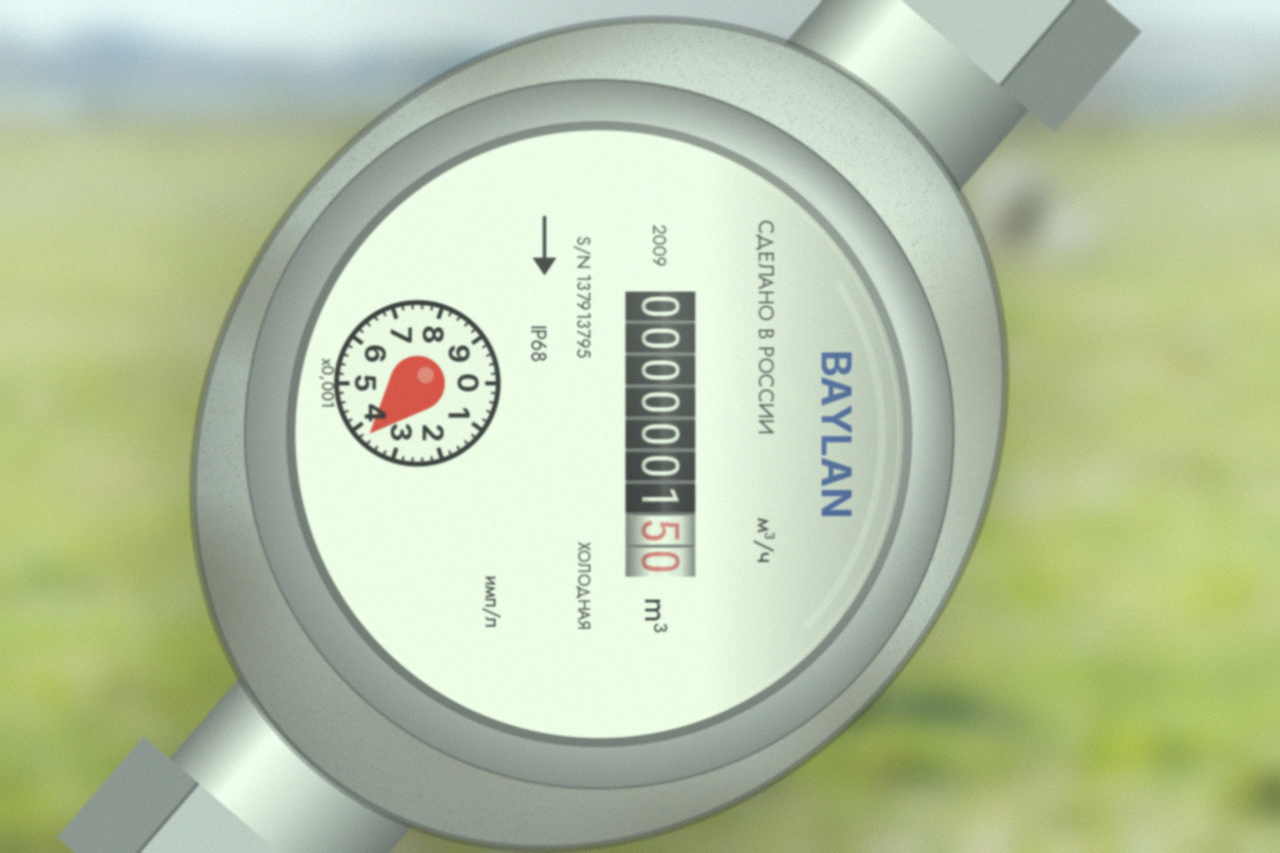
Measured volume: 1.503 m³
